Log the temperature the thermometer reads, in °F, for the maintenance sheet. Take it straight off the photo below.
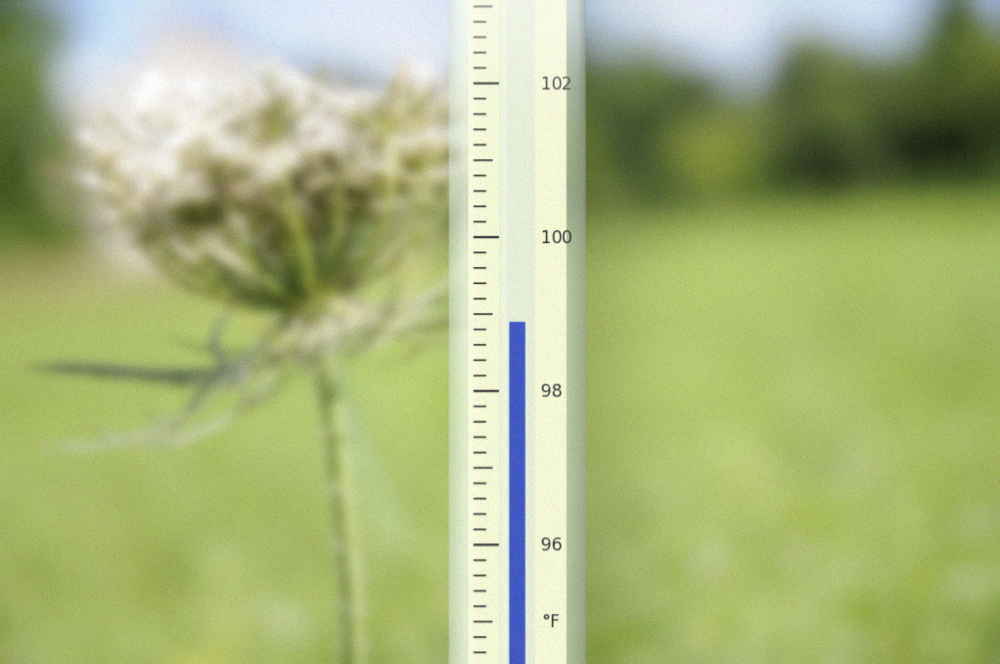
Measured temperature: 98.9 °F
